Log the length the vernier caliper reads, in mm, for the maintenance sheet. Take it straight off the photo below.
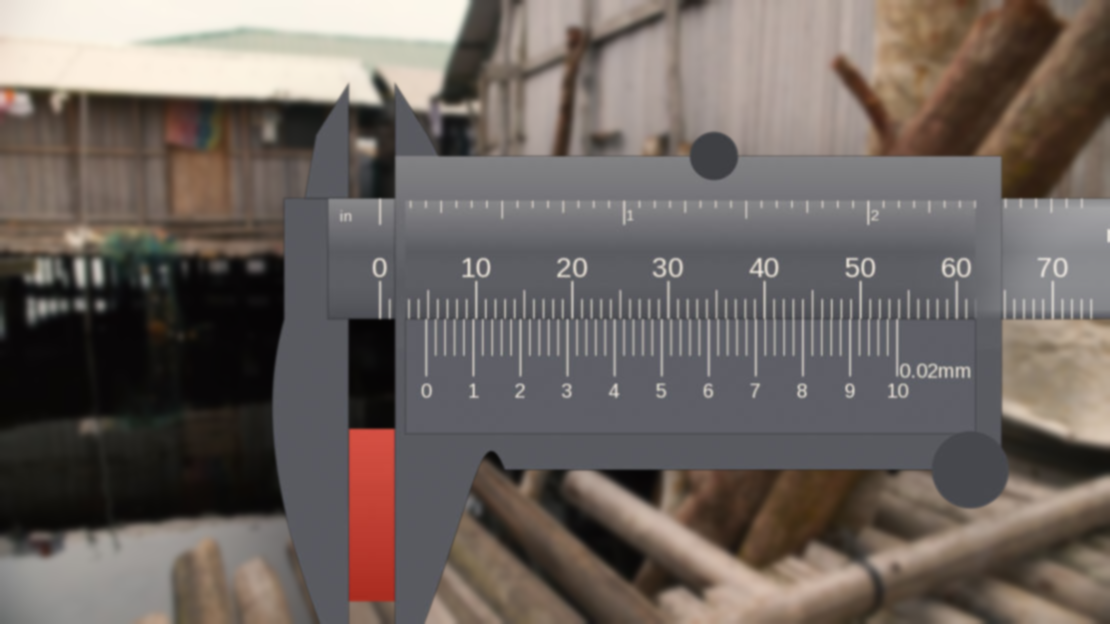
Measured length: 4.8 mm
